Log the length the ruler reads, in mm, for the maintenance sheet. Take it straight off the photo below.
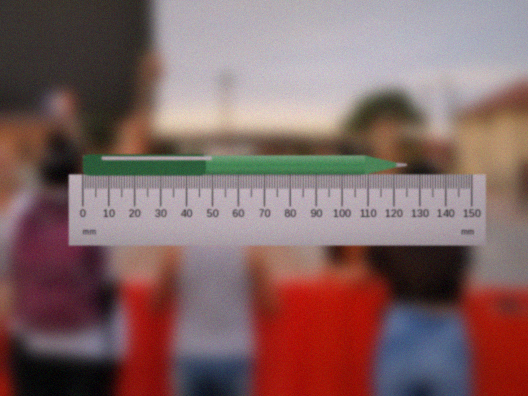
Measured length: 125 mm
